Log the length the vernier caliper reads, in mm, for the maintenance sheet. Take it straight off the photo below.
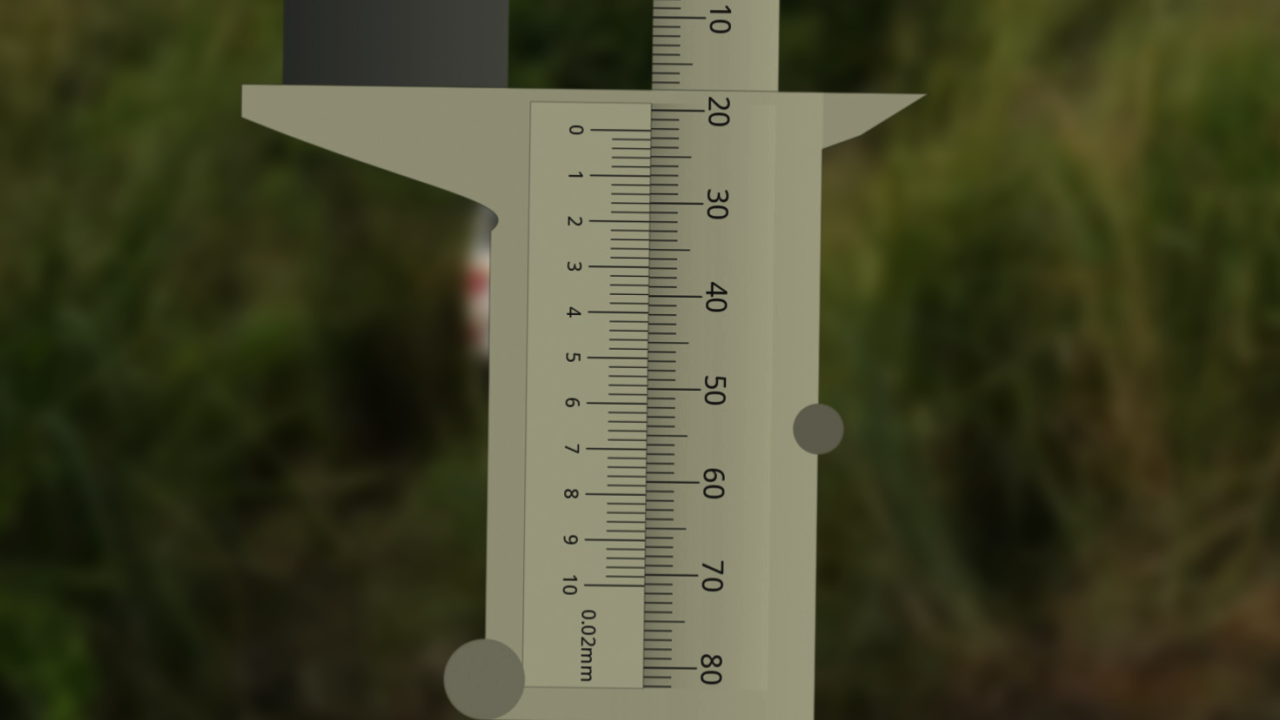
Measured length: 22.2 mm
